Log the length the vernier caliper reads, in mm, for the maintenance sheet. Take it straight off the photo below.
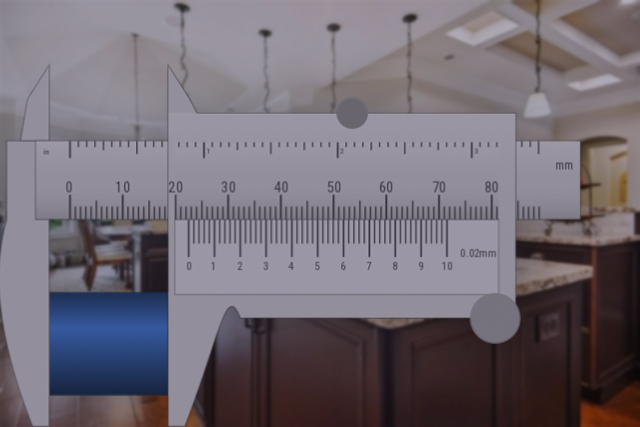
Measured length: 22.5 mm
